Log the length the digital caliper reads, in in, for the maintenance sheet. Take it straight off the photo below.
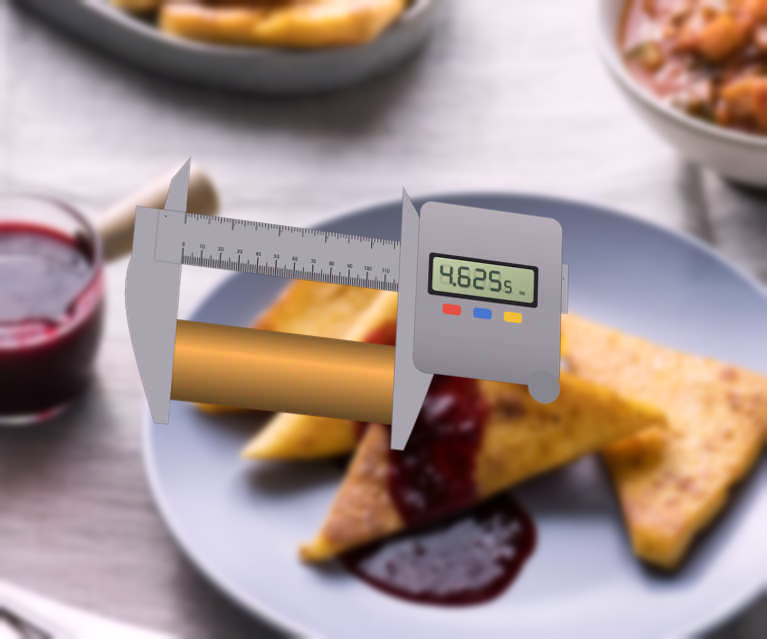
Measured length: 4.6255 in
